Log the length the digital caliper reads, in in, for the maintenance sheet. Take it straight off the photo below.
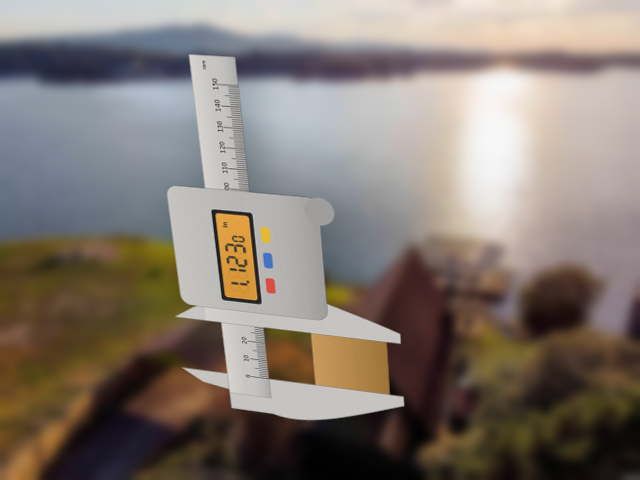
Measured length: 1.1230 in
